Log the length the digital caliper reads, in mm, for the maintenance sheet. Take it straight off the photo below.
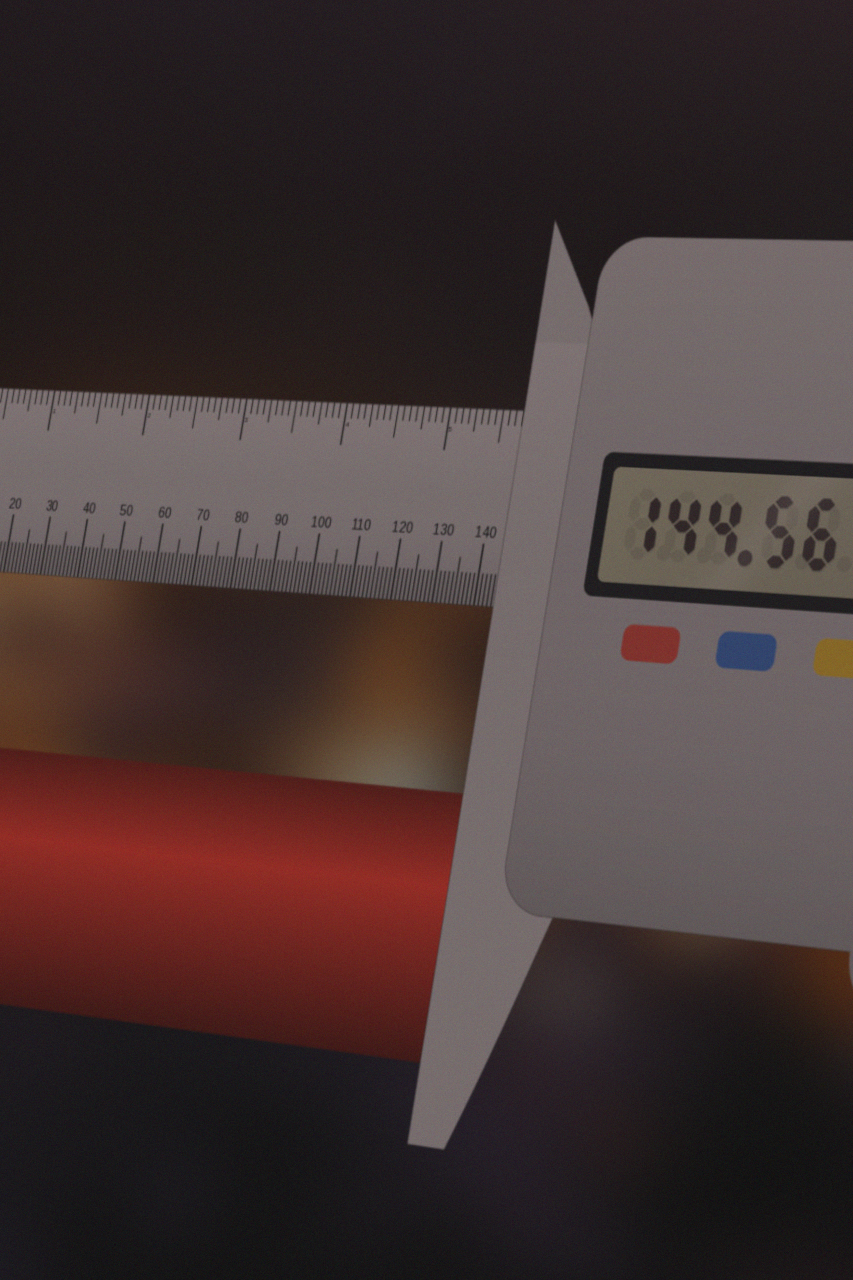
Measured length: 144.56 mm
